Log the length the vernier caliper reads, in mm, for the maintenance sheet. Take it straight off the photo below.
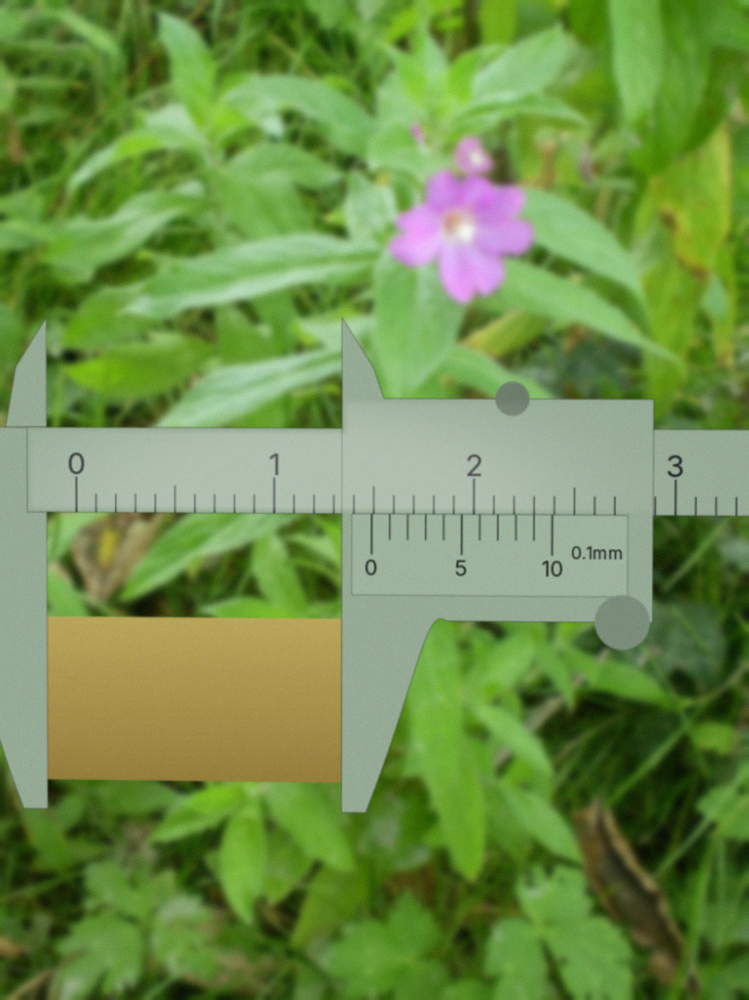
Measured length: 14.9 mm
